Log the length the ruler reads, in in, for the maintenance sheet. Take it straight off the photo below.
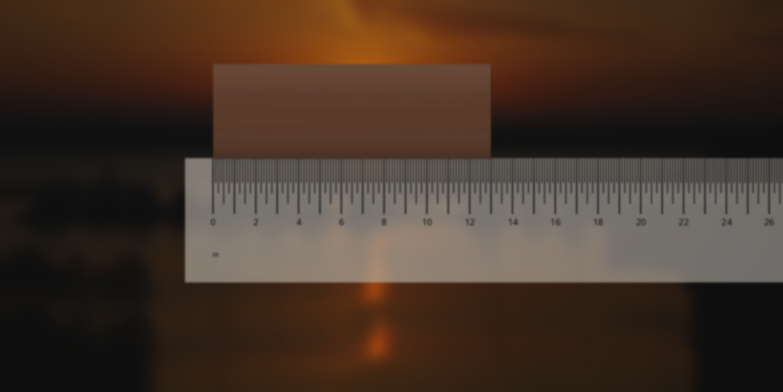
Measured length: 13 in
